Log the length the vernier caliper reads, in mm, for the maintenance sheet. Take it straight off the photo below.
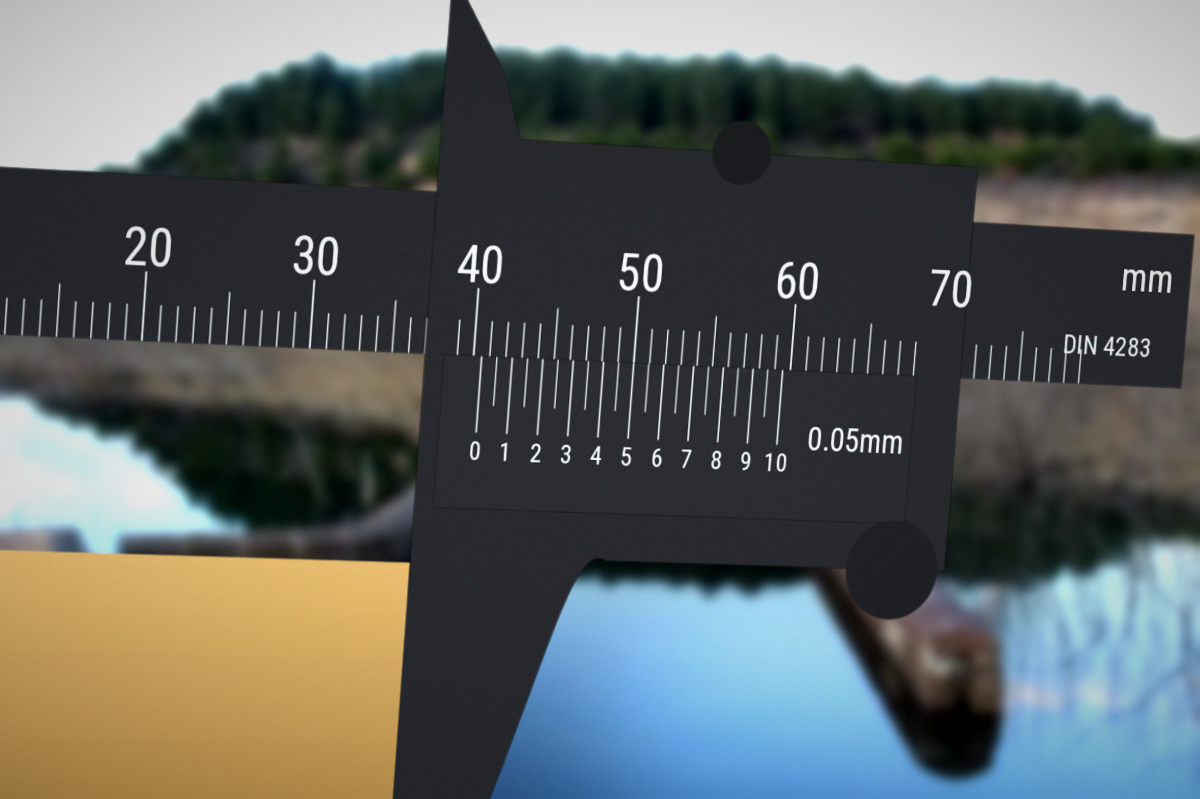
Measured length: 40.5 mm
